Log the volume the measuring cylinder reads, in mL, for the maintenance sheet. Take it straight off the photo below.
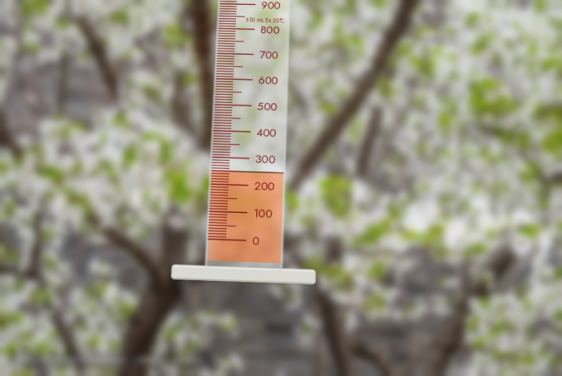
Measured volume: 250 mL
